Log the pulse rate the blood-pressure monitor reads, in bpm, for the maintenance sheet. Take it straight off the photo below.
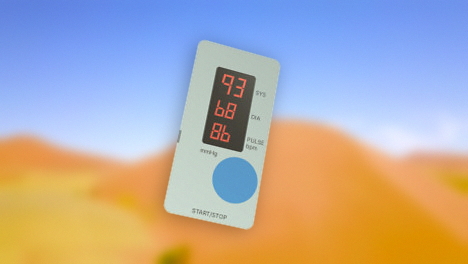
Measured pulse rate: 86 bpm
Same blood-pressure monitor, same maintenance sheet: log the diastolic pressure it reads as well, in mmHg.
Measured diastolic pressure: 68 mmHg
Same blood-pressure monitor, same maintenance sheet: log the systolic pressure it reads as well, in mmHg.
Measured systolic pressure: 93 mmHg
